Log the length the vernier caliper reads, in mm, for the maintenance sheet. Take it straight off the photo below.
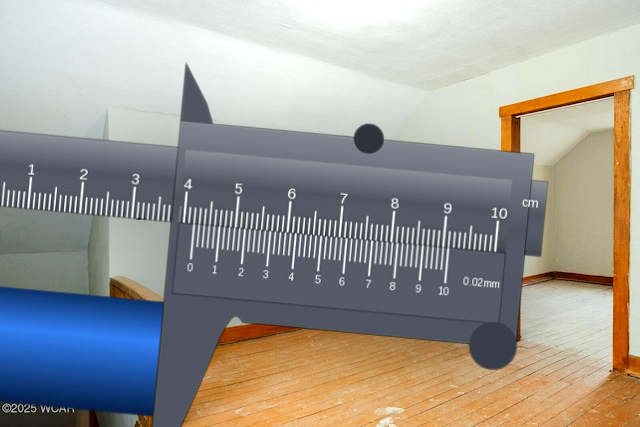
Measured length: 42.0 mm
